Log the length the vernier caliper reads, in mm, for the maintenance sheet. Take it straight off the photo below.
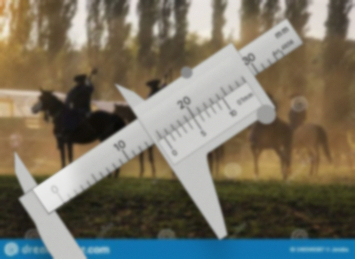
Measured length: 15.4 mm
